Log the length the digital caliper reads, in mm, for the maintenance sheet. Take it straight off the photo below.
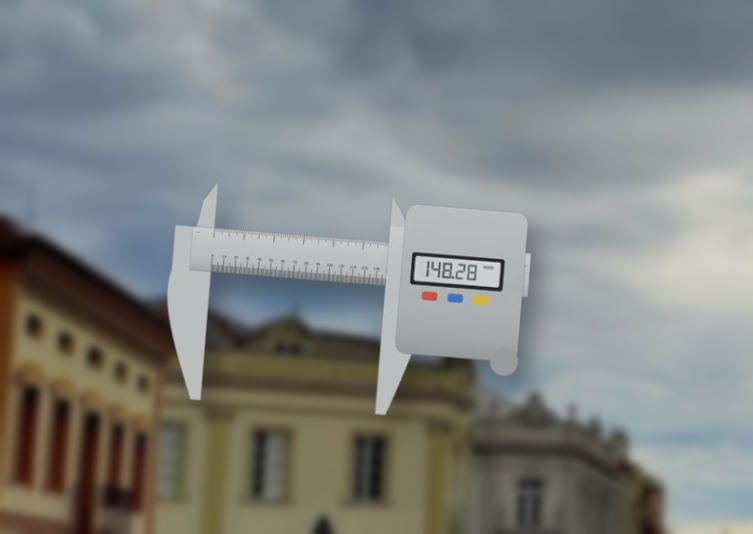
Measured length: 148.28 mm
